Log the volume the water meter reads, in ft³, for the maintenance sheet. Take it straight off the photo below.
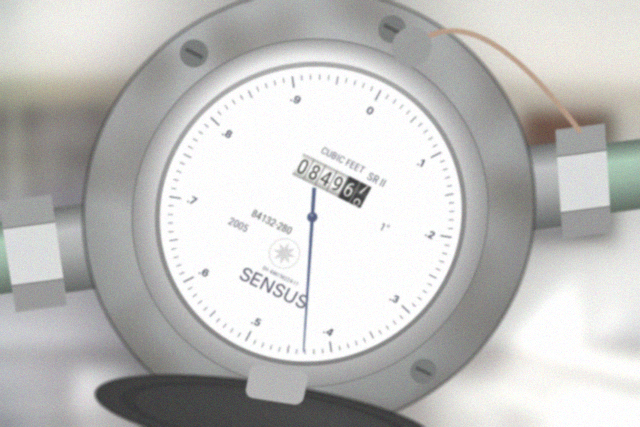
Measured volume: 84967.43 ft³
